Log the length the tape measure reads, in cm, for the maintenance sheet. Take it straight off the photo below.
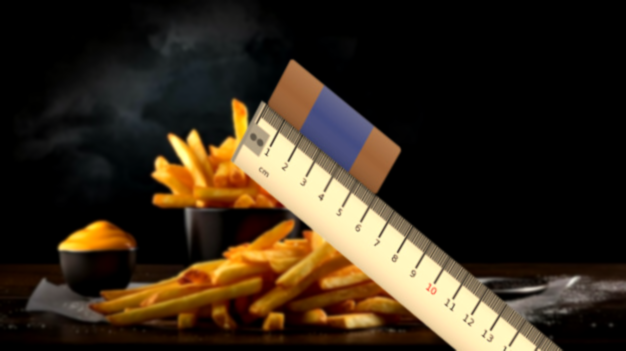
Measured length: 6 cm
